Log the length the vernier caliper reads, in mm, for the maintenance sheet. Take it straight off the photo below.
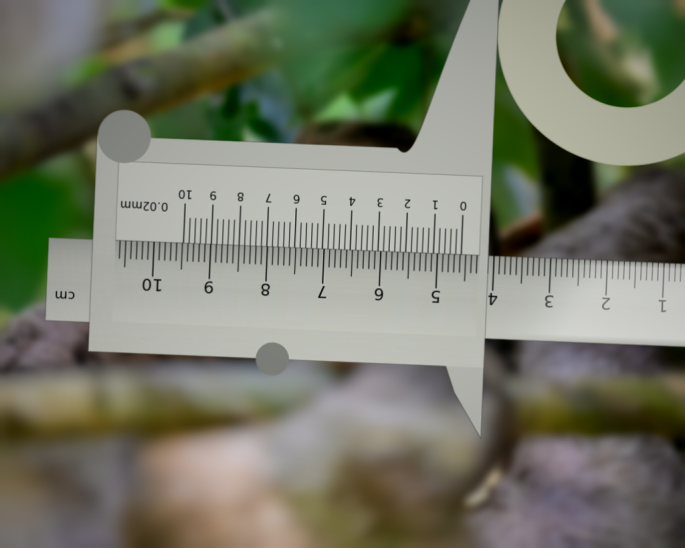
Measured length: 45.8 mm
